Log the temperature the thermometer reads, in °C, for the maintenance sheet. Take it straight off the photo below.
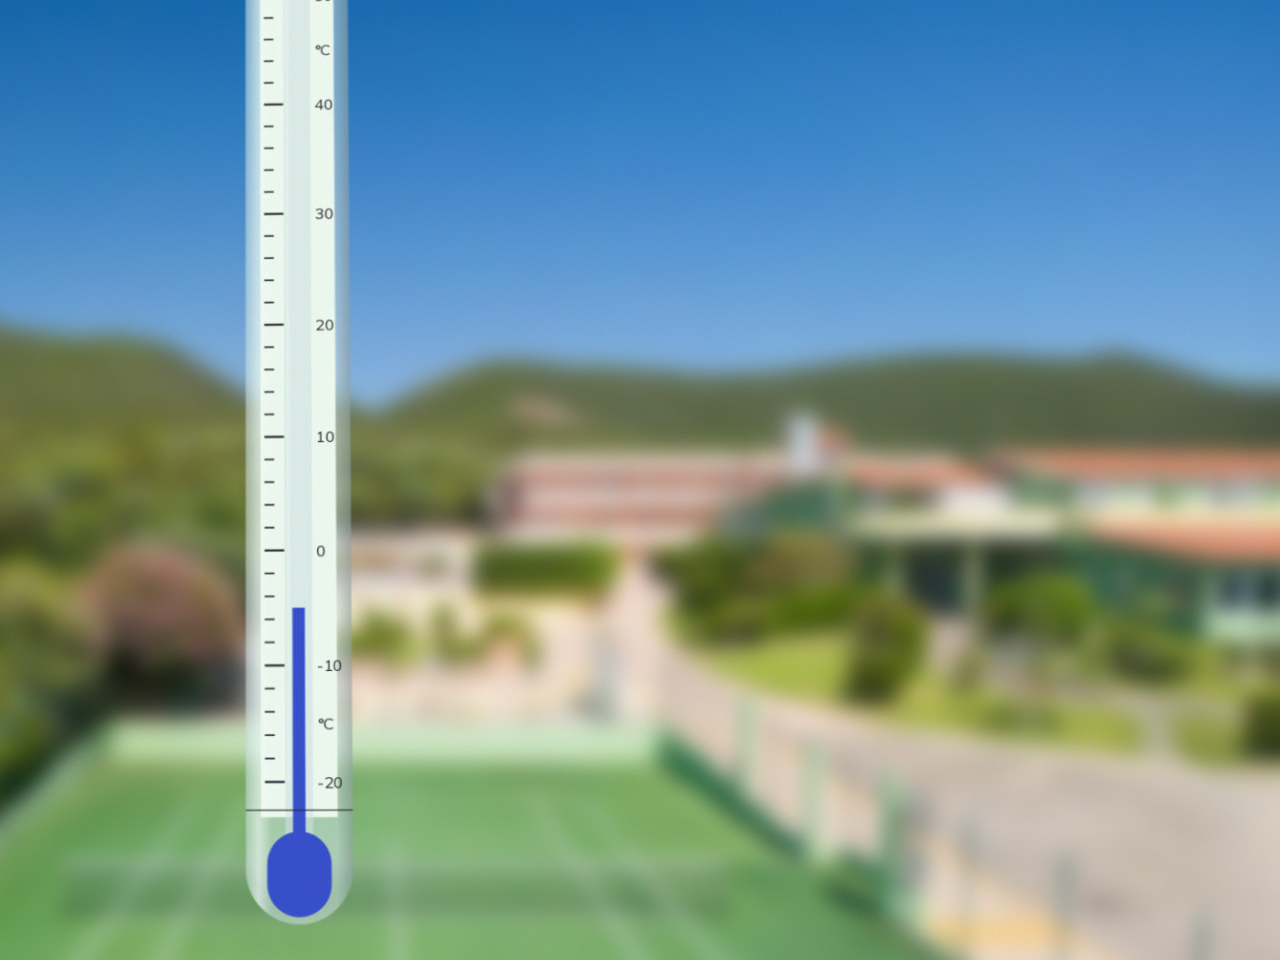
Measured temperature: -5 °C
